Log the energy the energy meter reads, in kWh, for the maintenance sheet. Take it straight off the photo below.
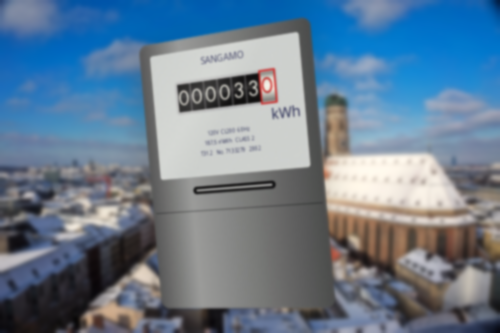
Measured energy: 33.0 kWh
